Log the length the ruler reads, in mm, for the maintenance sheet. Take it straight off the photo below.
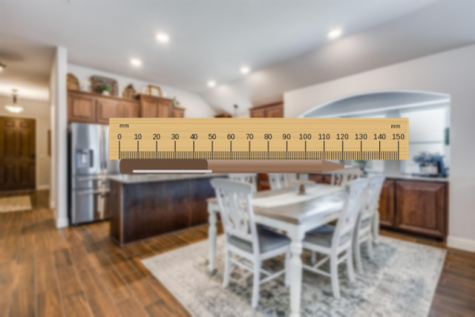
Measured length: 125 mm
